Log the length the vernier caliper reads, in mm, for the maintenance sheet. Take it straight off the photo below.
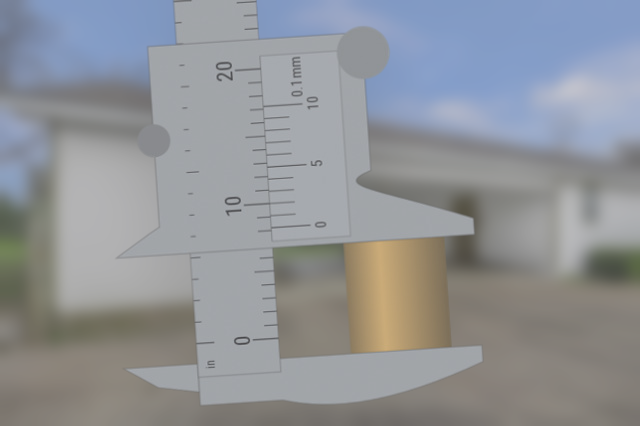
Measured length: 8.2 mm
